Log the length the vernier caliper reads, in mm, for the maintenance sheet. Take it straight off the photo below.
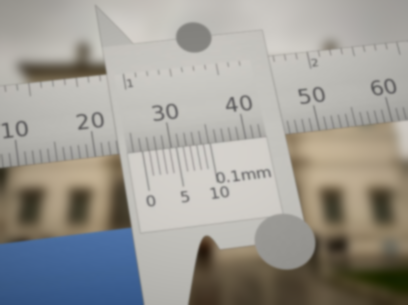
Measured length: 26.2 mm
